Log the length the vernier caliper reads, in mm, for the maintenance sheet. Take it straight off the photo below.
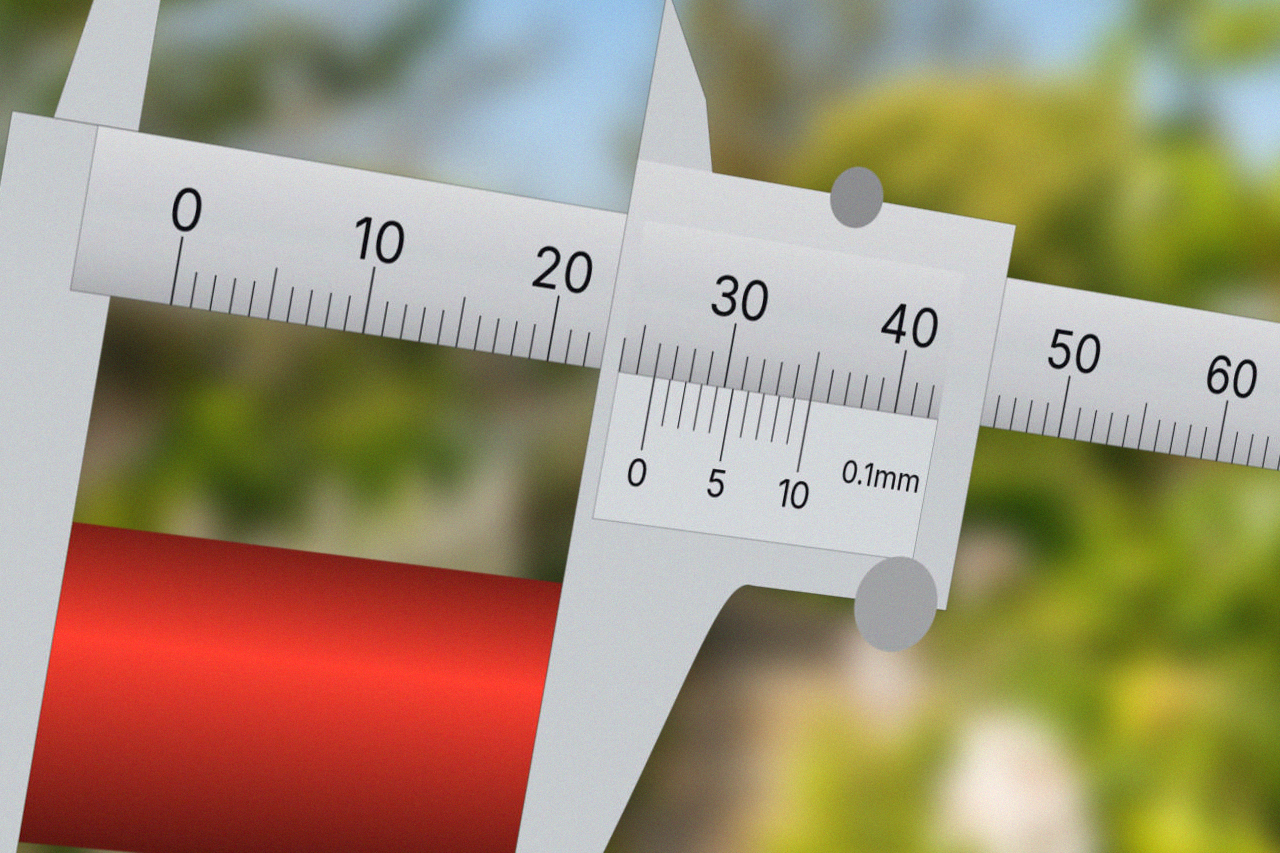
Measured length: 26.0 mm
